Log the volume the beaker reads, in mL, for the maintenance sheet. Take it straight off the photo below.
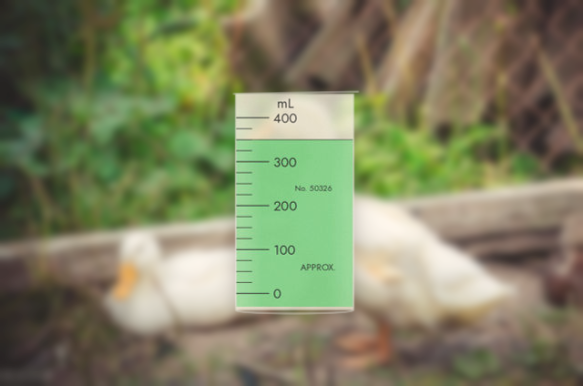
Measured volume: 350 mL
